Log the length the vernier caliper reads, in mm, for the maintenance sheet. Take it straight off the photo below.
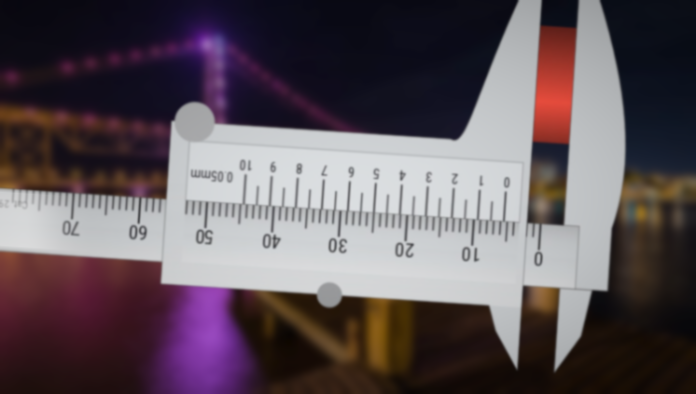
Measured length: 5.5 mm
